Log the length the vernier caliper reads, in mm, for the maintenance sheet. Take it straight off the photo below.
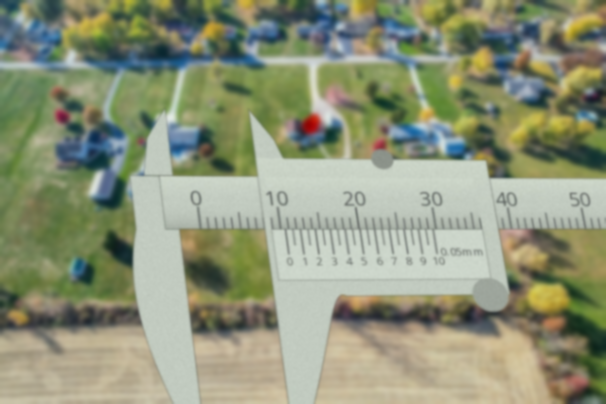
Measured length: 10.6 mm
